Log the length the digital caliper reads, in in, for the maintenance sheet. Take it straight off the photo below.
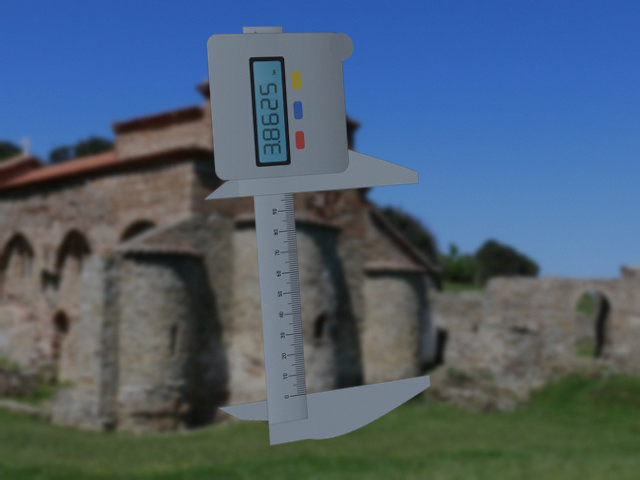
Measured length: 3.8625 in
